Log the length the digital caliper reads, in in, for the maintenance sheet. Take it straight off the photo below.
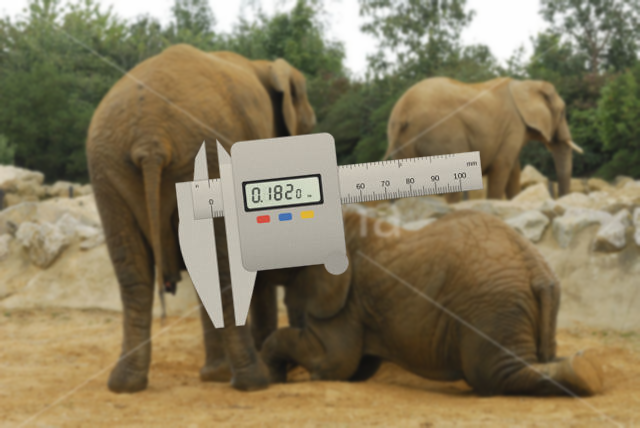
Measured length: 0.1820 in
